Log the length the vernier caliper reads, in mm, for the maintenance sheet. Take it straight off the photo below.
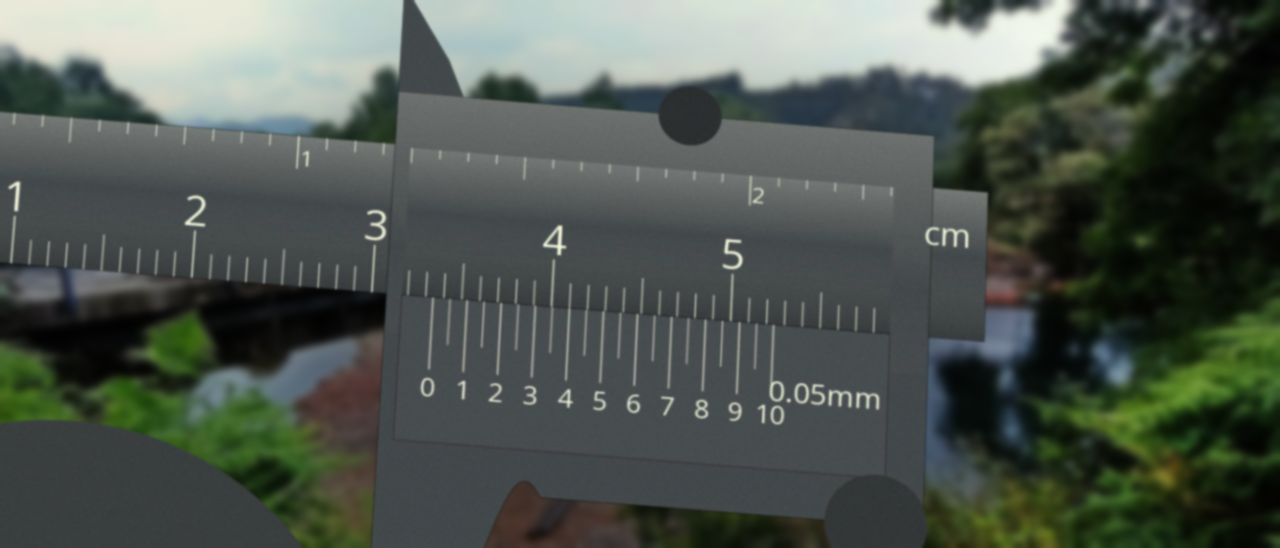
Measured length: 33.4 mm
